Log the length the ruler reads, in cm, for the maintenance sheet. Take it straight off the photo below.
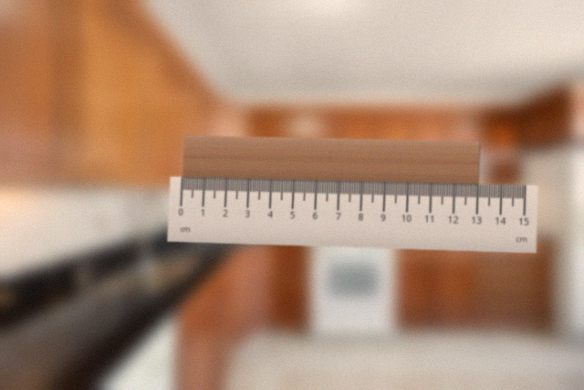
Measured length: 13 cm
